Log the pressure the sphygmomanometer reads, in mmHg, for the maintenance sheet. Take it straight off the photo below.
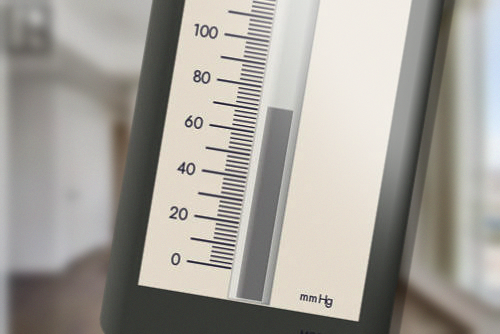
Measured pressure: 72 mmHg
